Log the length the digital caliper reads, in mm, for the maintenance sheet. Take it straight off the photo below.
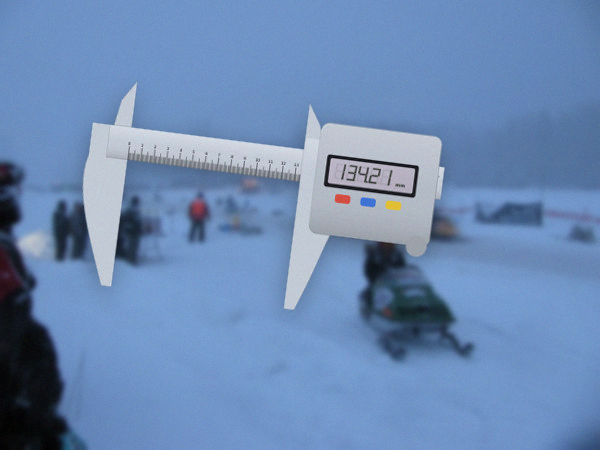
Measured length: 134.21 mm
